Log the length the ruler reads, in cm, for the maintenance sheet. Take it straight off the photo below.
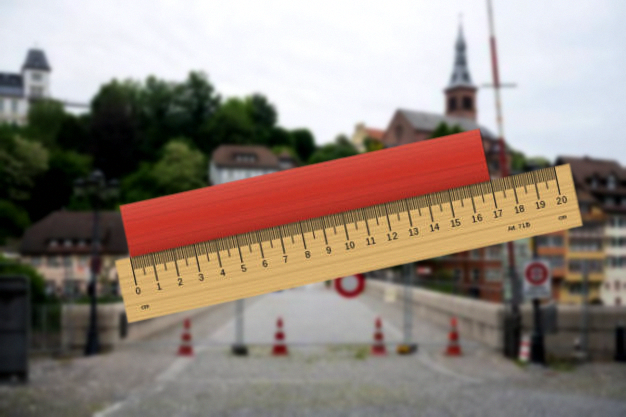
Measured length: 17 cm
